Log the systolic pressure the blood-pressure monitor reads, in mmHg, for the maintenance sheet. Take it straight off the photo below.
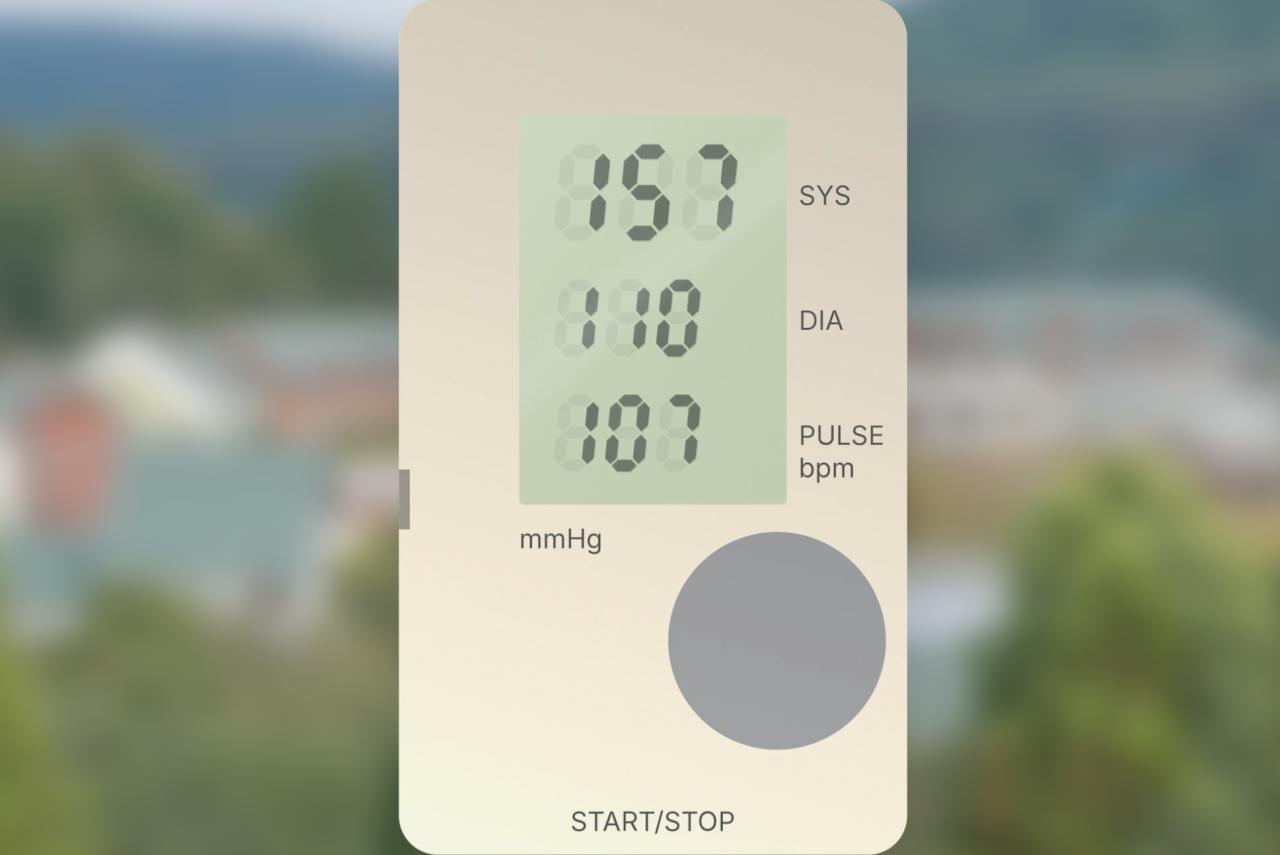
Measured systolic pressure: 157 mmHg
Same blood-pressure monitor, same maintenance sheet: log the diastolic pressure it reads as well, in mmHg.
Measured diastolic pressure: 110 mmHg
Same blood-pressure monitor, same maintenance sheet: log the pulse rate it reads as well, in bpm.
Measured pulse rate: 107 bpm
